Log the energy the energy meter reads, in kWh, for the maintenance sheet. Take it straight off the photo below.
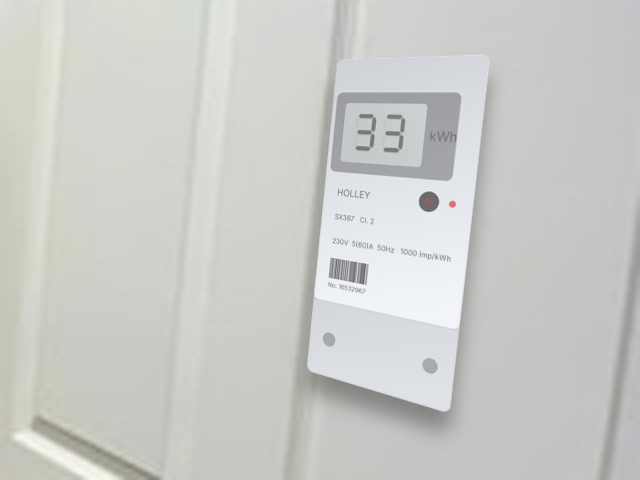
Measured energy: 33 kWh
